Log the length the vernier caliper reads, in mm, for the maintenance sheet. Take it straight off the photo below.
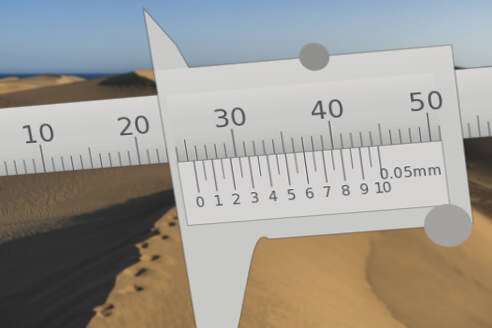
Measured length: 25.6 mm
